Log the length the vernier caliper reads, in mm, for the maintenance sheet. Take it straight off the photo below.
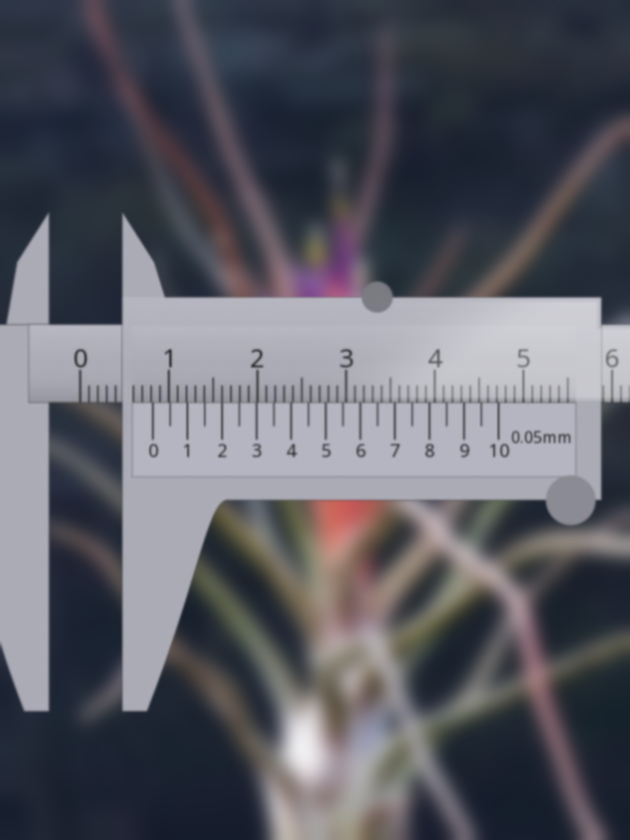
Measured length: 8.2 mm
